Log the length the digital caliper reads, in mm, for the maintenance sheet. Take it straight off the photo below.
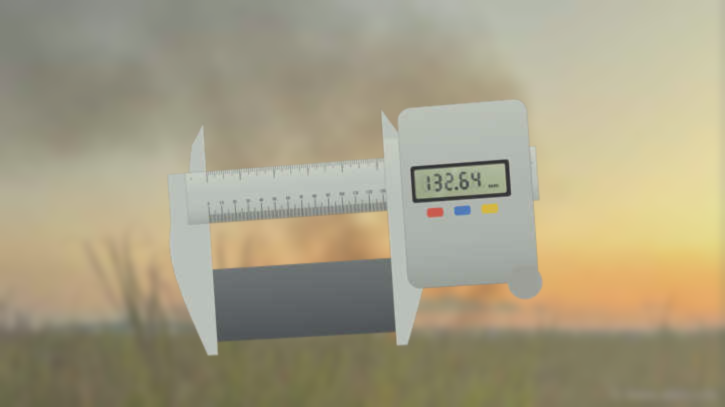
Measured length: 132.64 mm
